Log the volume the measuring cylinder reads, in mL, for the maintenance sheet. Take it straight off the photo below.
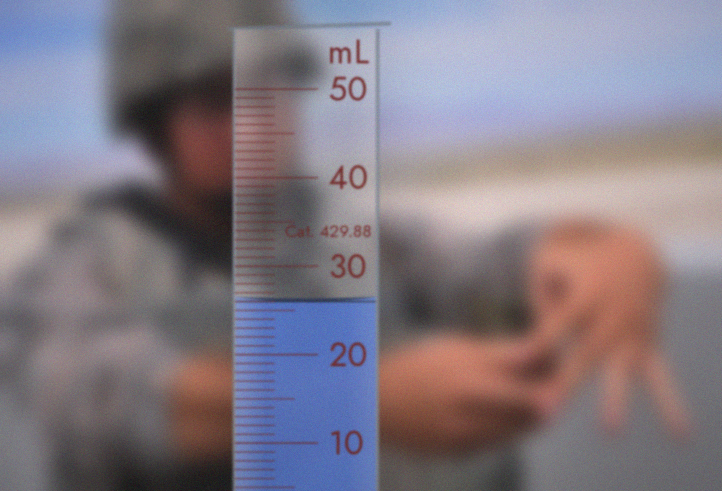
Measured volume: 26 mL
